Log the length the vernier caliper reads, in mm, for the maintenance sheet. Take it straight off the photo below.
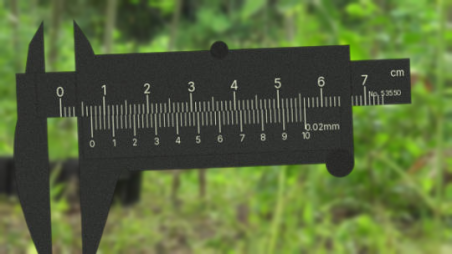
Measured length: 7.0 mm
